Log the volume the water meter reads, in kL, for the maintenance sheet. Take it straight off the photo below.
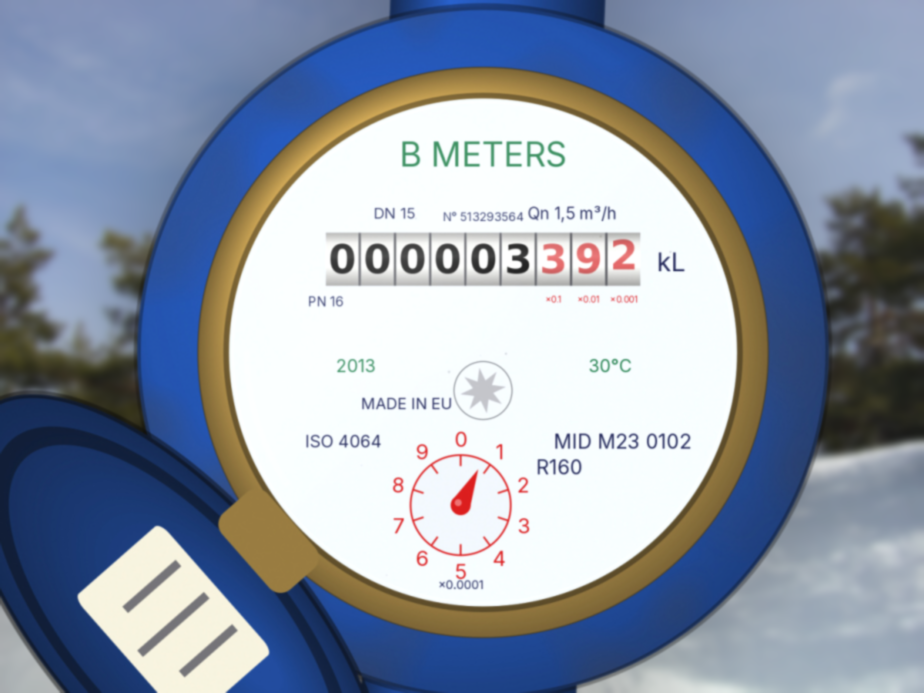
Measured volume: 3.3920 kL
